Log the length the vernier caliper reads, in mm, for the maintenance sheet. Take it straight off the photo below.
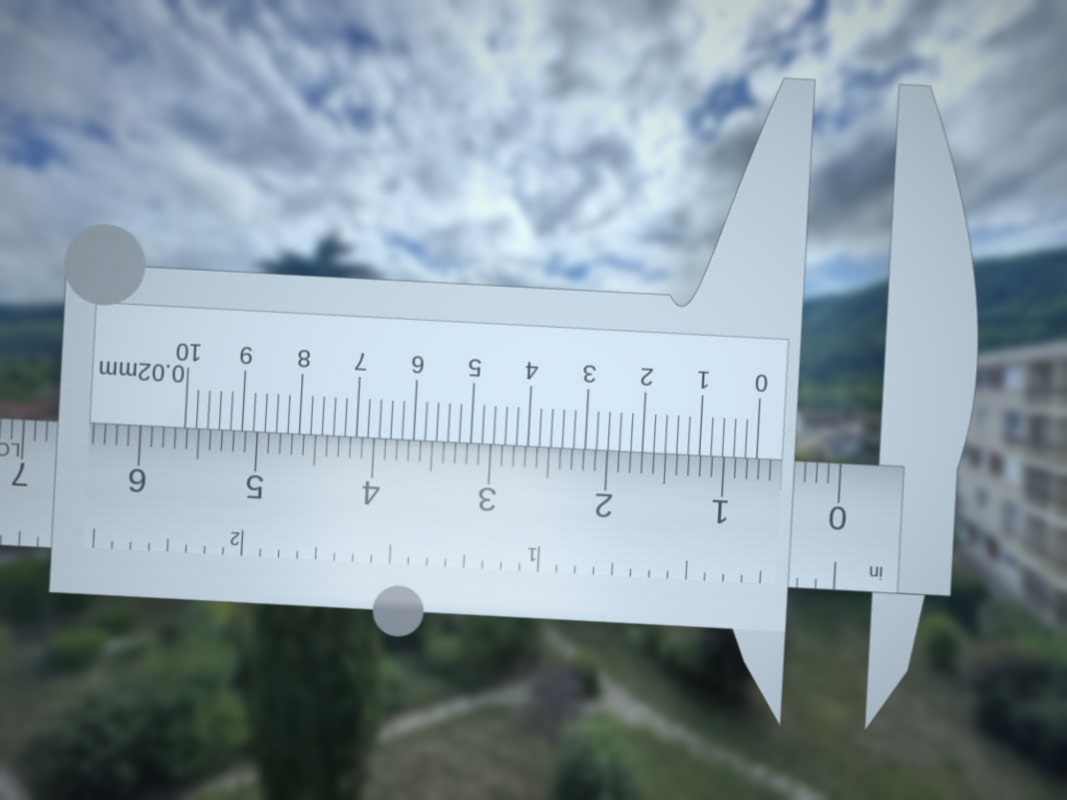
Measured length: 7.2 mm
